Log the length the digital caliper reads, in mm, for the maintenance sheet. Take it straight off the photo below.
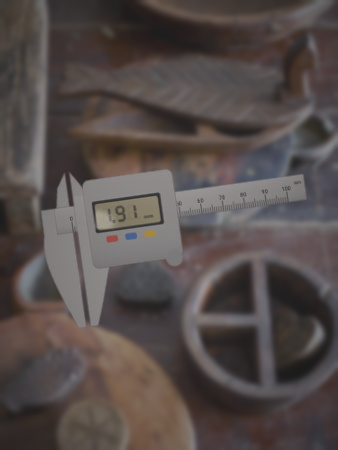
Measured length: 1.91 mm
